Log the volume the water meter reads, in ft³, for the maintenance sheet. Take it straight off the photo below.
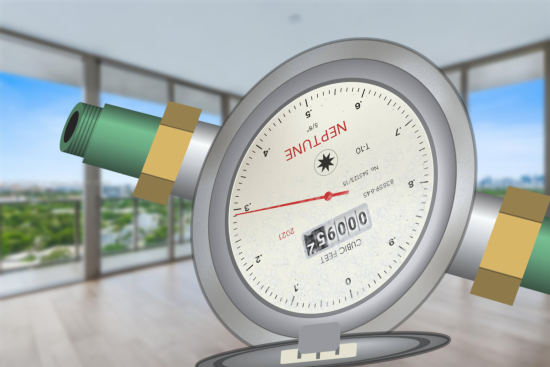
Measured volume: 952.29 ft³
